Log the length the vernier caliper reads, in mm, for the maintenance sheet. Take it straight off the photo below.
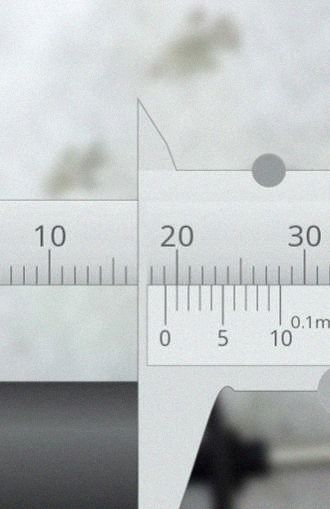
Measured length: 19.1 mm
